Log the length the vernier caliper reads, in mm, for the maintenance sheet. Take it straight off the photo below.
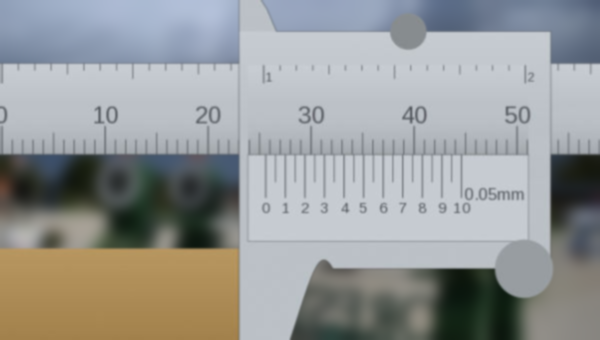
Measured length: 25.6 mm
